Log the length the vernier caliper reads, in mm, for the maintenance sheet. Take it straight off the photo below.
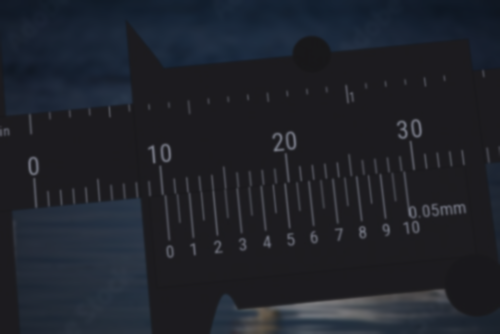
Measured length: 10.2 mm
